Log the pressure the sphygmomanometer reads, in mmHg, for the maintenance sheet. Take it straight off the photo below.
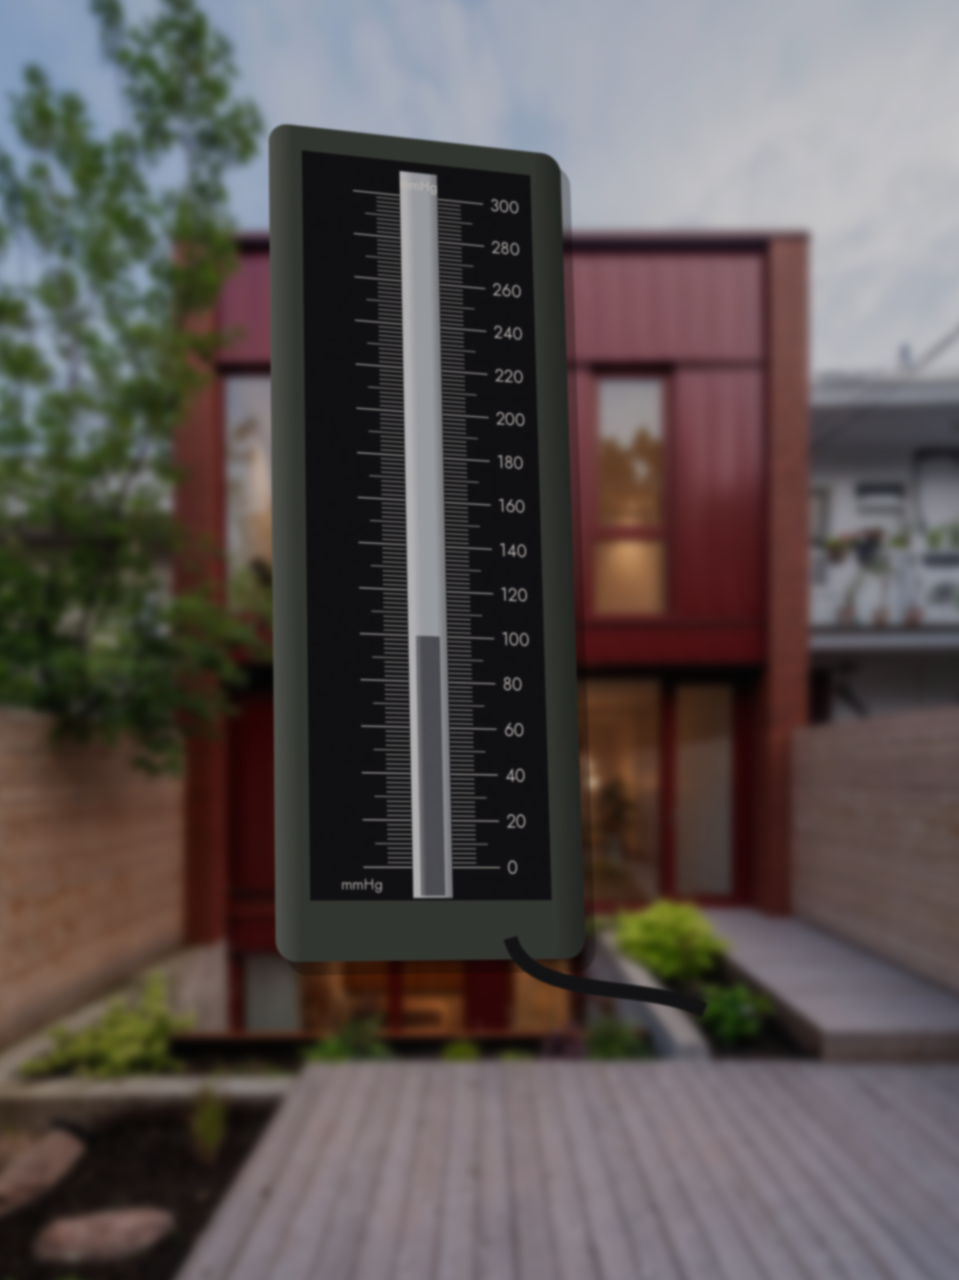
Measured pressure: 100 mmHg
